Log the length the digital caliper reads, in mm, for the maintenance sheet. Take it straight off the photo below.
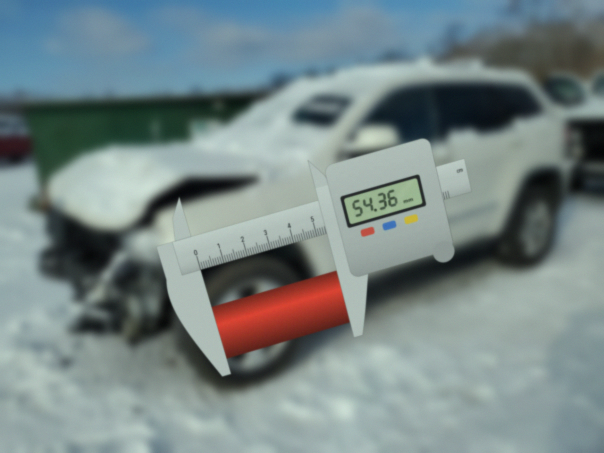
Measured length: 54.36 mm
